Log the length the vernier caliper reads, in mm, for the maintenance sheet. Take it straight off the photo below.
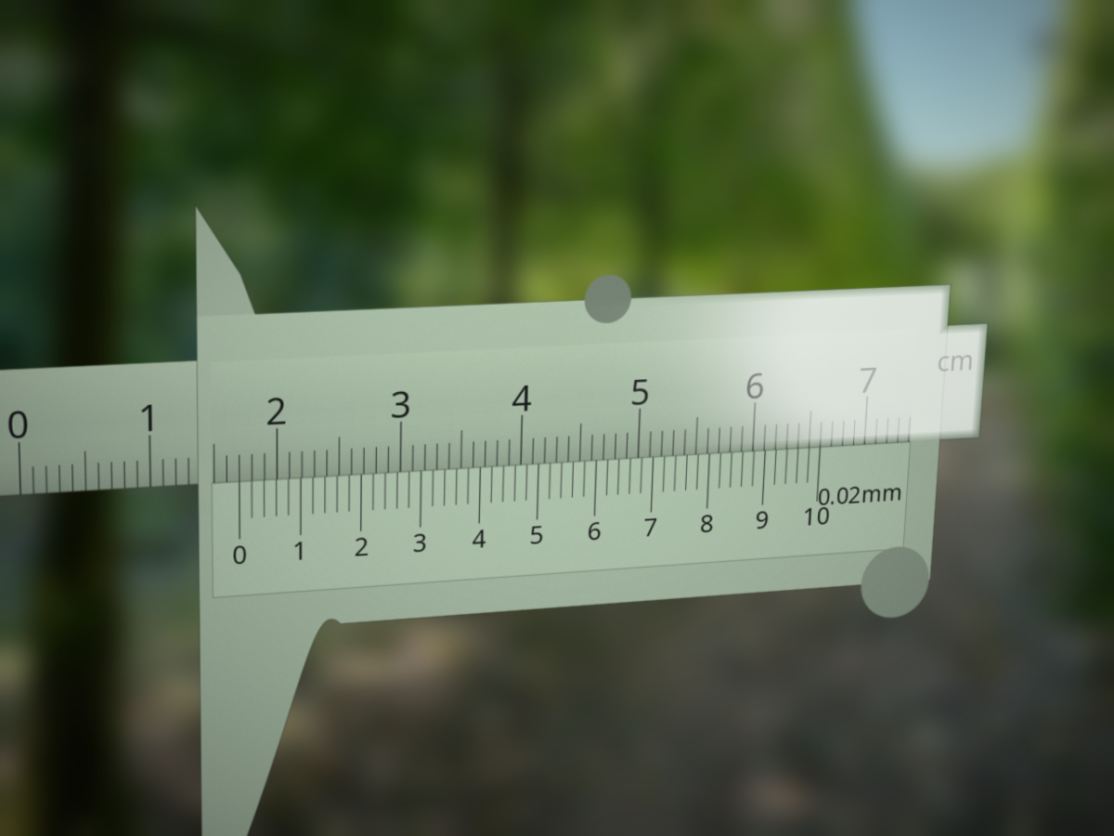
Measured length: 17.0 mm
